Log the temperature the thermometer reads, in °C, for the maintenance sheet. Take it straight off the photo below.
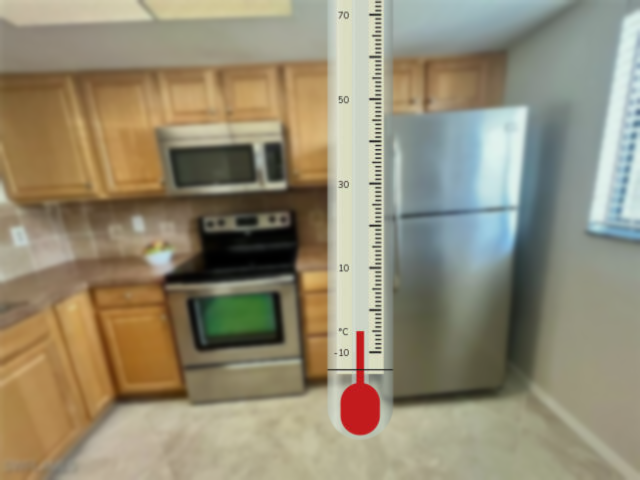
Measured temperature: -5 °C
